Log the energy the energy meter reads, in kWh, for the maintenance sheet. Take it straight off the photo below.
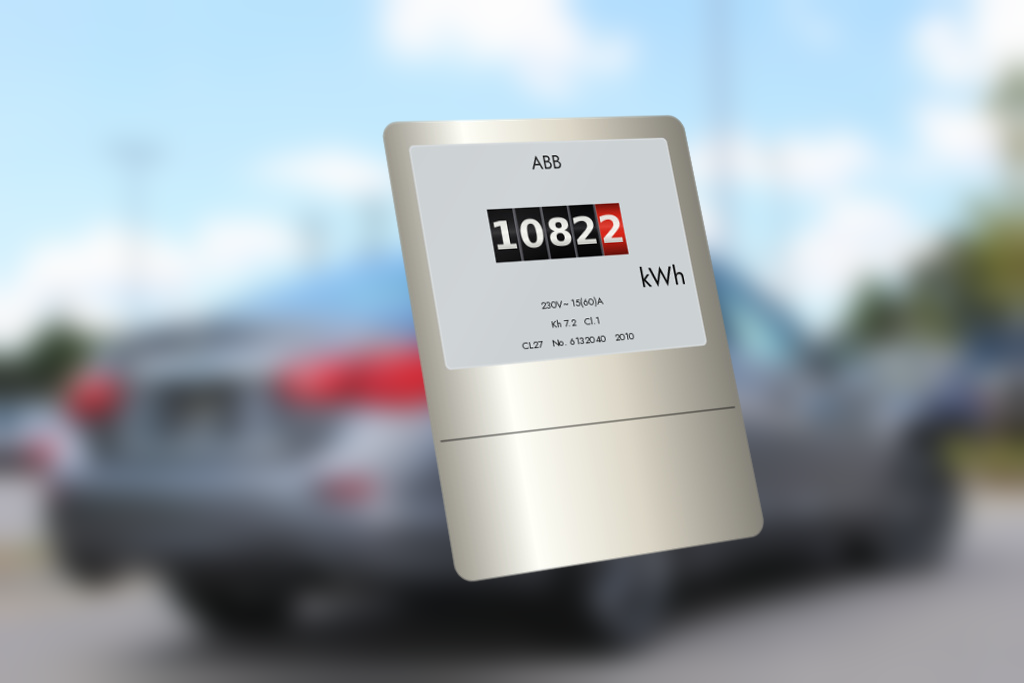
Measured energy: 1082.2 kWh
